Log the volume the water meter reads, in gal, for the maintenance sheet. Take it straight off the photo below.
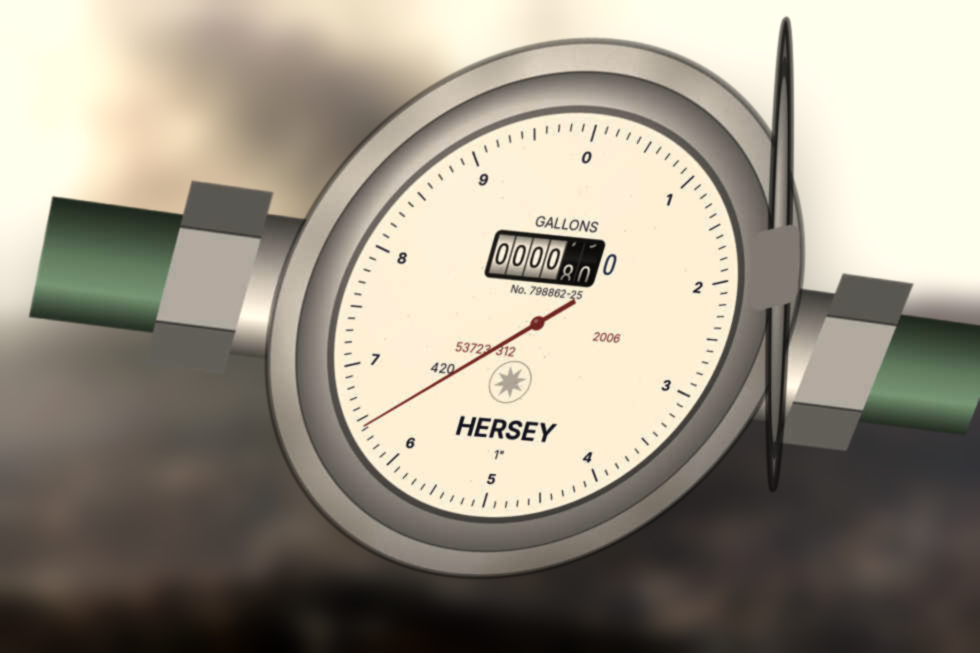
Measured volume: 796.4 gal
